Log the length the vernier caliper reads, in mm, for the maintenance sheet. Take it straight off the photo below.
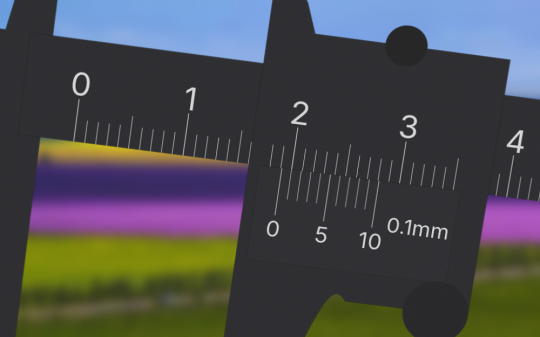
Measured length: 19.1 mm
